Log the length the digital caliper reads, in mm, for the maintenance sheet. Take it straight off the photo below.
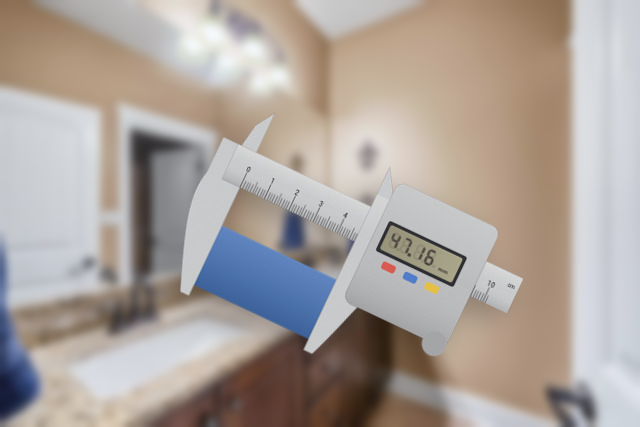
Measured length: 47.16 mm
